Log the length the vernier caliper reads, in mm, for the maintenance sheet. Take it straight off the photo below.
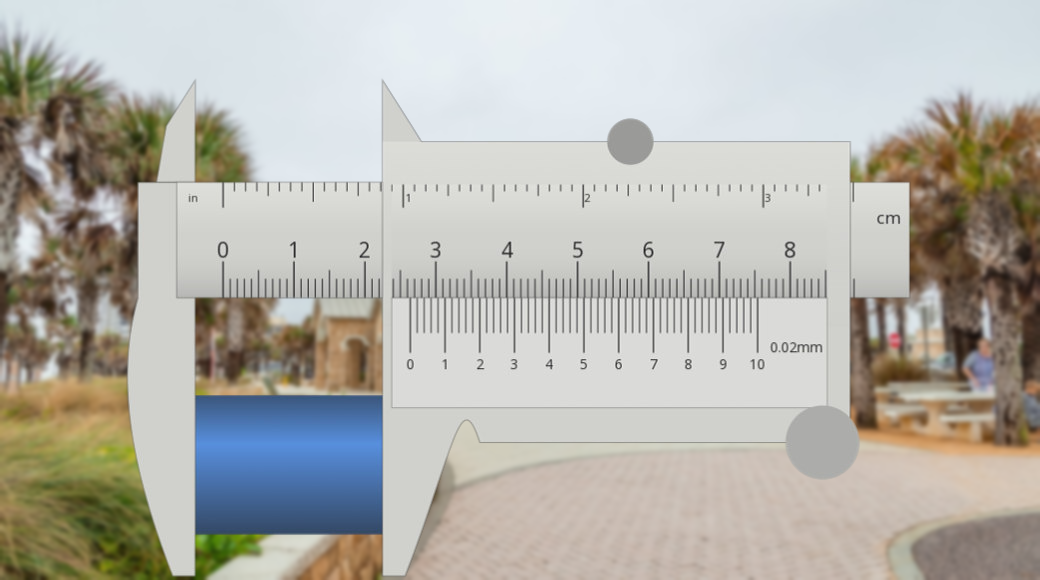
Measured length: 26.4 mm
